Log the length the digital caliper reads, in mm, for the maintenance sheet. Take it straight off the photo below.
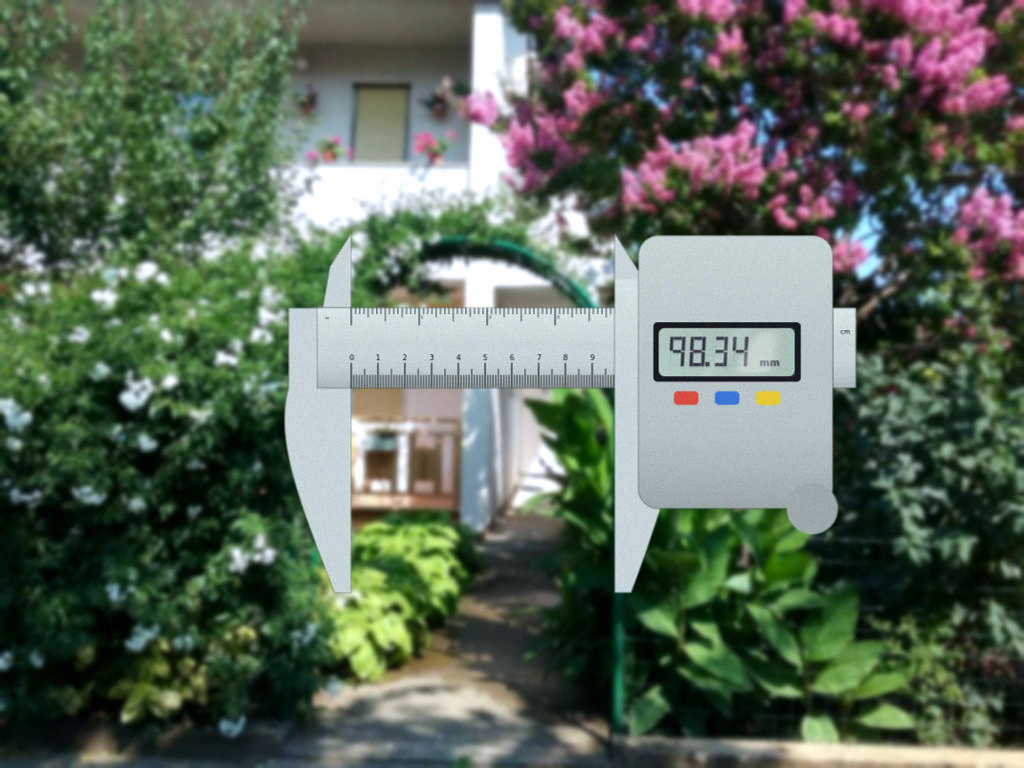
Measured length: 98.34 mm
